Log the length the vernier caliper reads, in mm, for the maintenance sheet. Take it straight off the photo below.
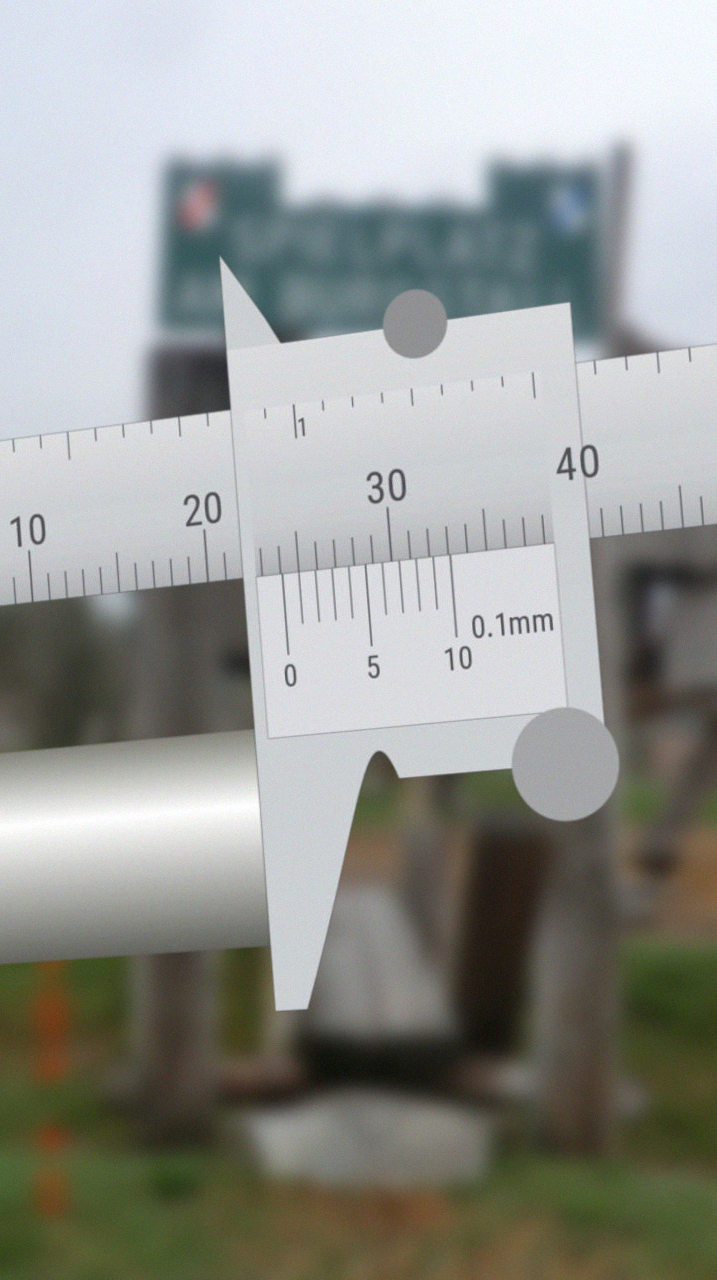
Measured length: 24.1 mm
